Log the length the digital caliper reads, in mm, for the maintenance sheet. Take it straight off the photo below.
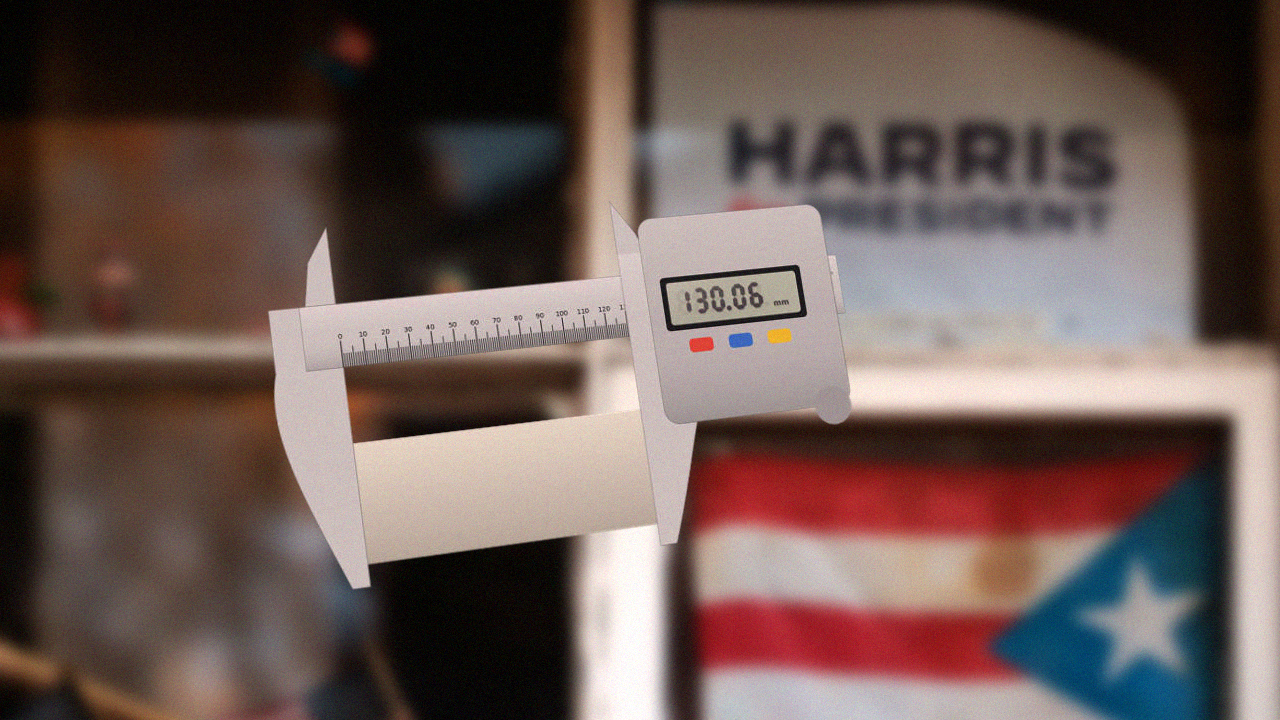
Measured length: 130.06 mm
